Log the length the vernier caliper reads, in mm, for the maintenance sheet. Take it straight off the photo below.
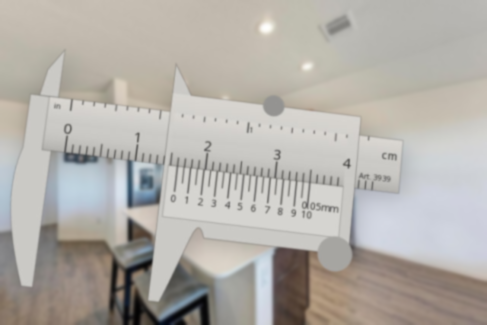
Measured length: 16.0 mm
